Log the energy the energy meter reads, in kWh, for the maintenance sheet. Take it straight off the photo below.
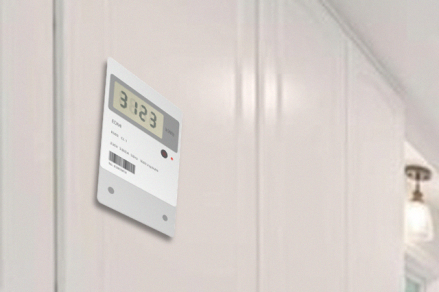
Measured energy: 3123 kWh
